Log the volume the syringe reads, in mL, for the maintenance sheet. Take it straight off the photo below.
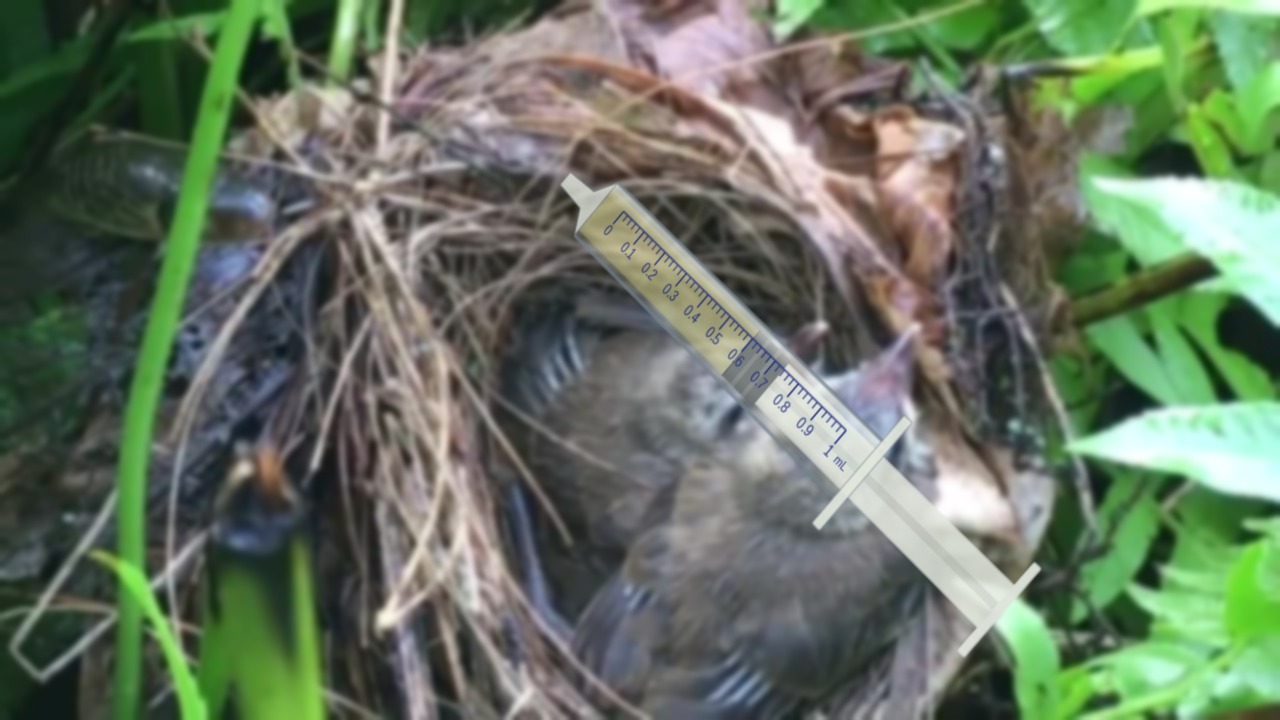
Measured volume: 0.6 mL
